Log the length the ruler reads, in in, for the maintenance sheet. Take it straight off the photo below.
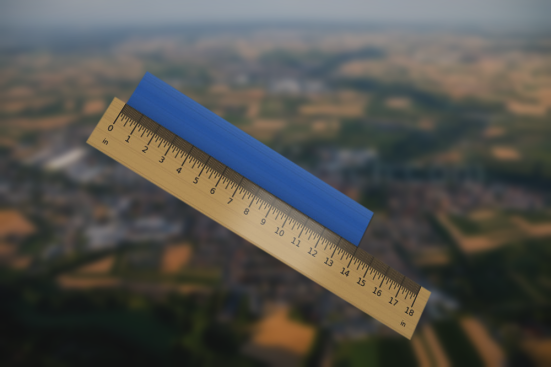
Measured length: 14 in
